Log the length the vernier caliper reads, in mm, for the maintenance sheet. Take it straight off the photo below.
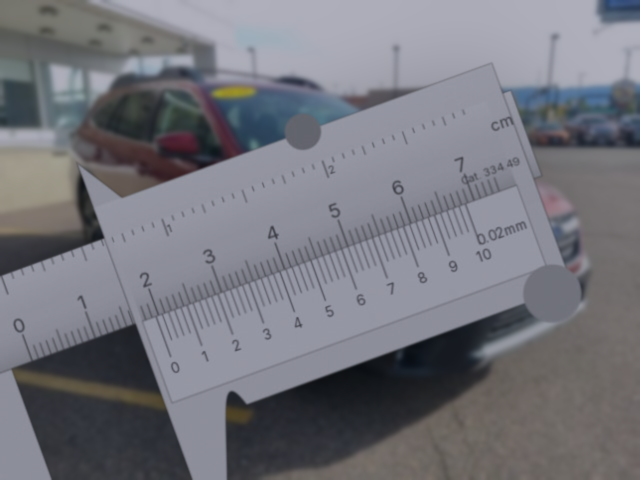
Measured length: 19.6 mm
